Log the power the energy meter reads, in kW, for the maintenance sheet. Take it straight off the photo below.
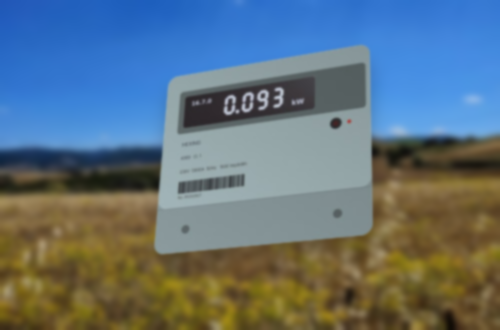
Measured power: 0.093 kW
